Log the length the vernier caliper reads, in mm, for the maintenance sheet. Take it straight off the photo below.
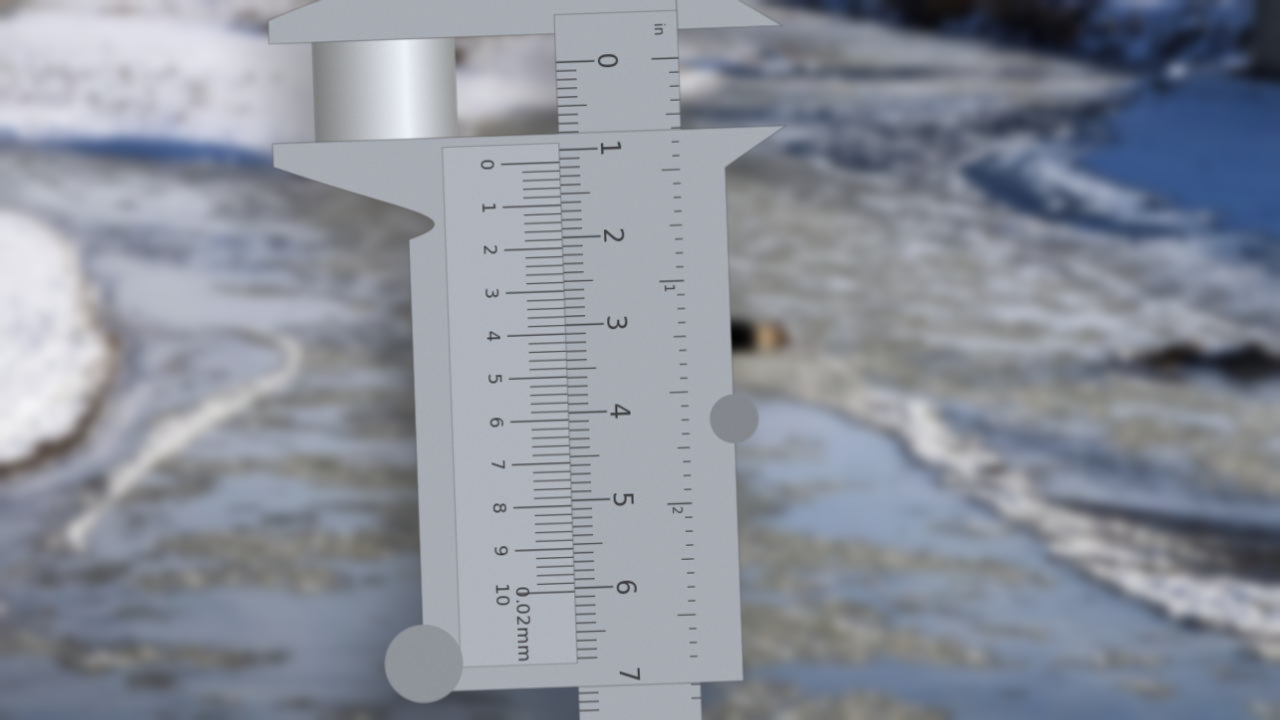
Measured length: 11.4 mm
